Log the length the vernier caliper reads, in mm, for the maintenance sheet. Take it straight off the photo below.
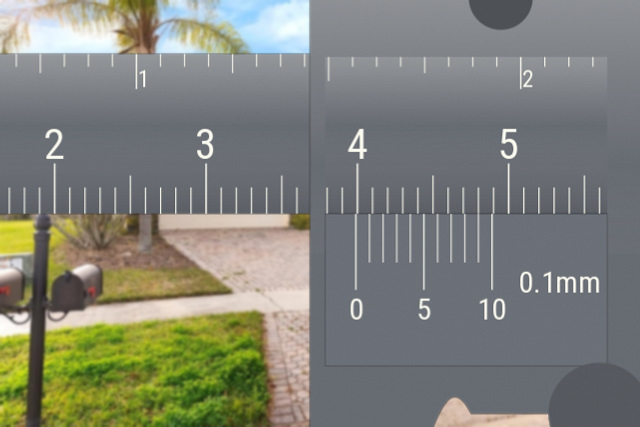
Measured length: 39.9 mm
